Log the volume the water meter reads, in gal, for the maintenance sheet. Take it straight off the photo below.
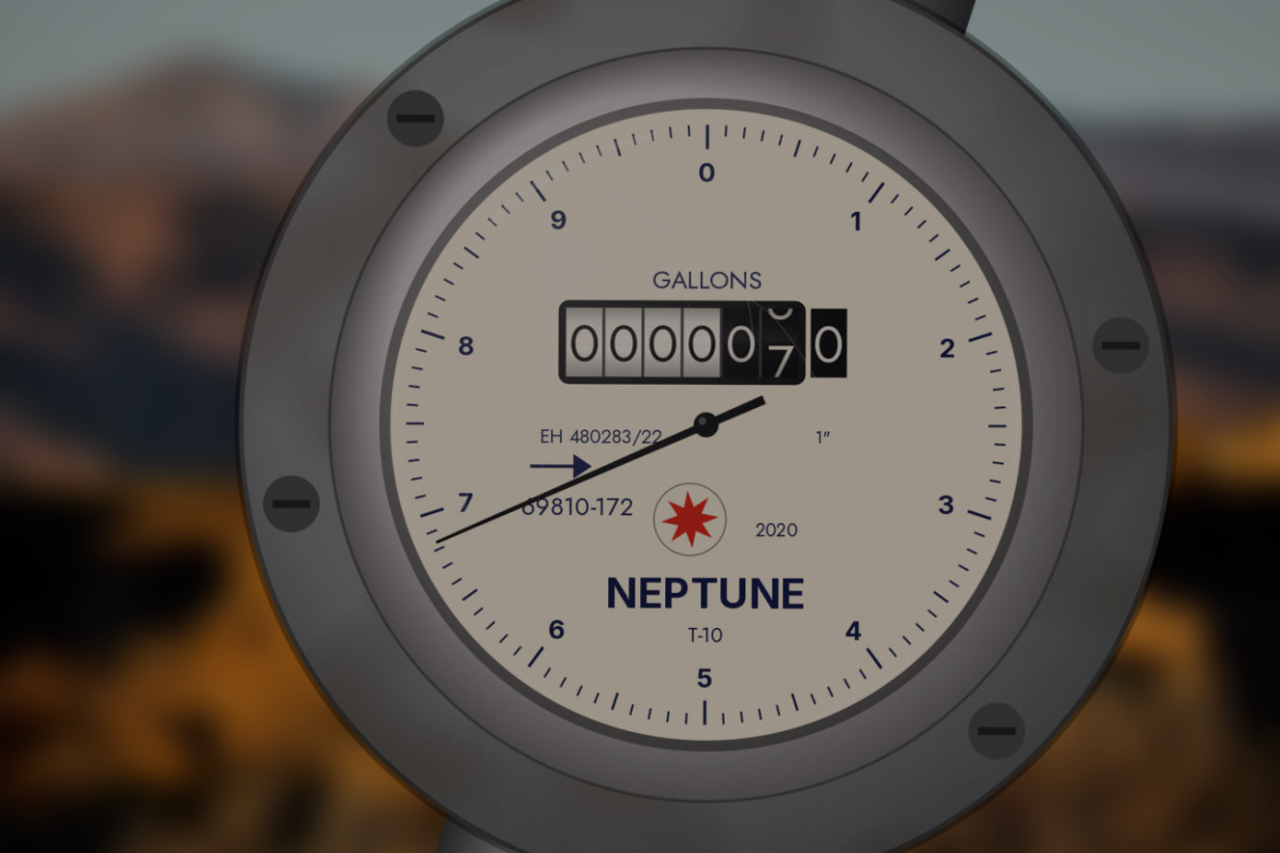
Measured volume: 66.8 gal
